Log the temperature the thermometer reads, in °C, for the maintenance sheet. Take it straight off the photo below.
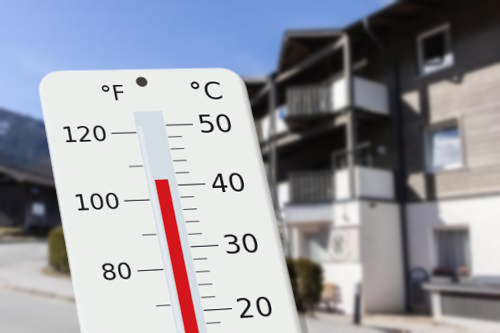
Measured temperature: 41 °C
